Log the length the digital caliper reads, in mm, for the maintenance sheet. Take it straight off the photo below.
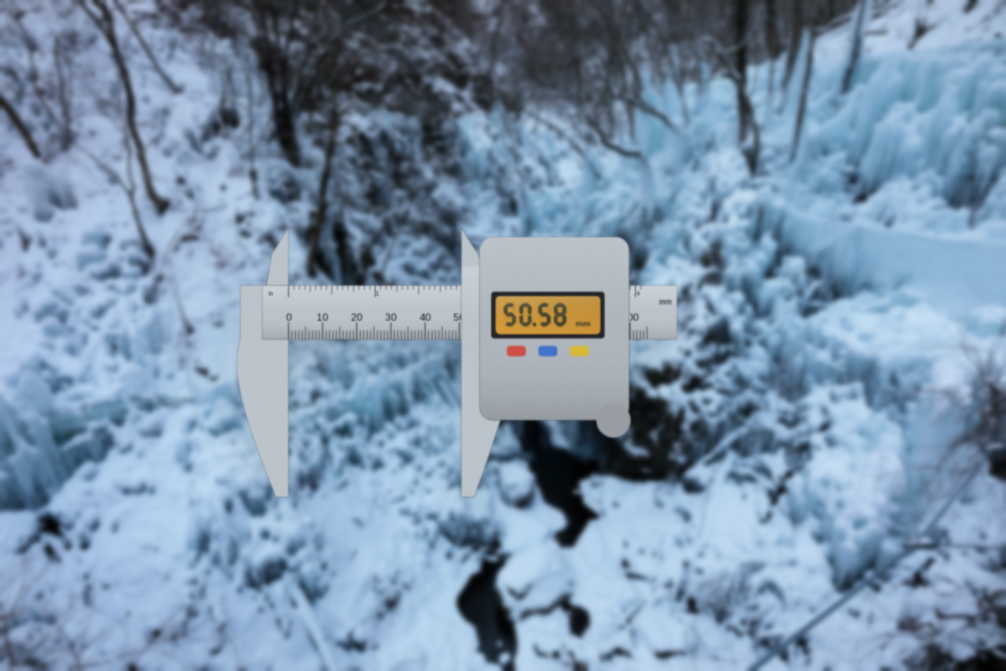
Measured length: 50.58 mm
